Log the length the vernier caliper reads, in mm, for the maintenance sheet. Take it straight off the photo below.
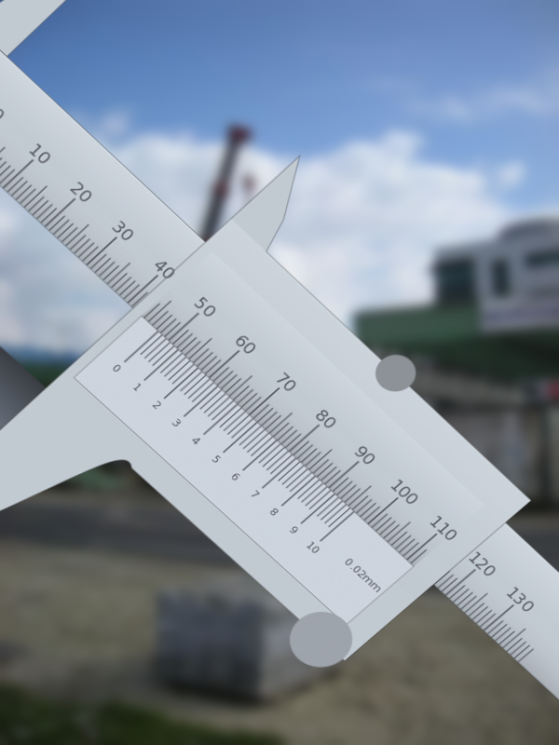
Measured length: 47.5 mm
